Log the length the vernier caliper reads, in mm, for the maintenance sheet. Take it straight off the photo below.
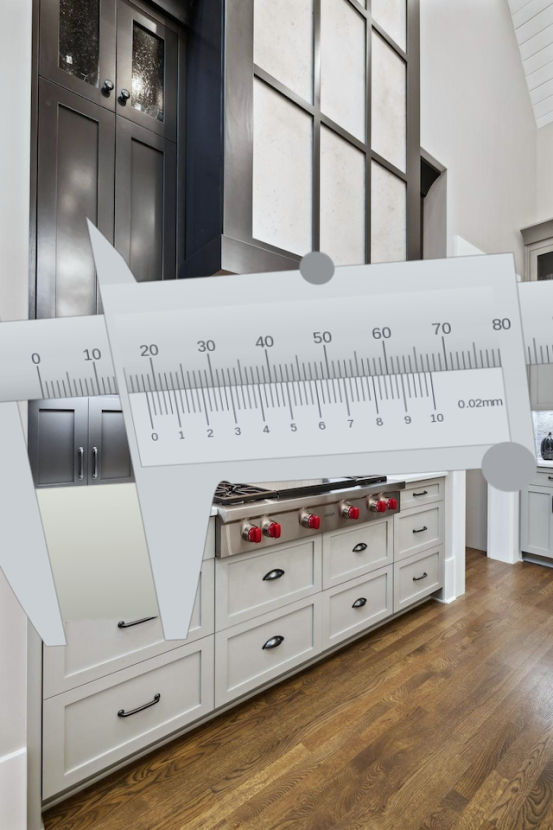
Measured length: 18.2 mm
